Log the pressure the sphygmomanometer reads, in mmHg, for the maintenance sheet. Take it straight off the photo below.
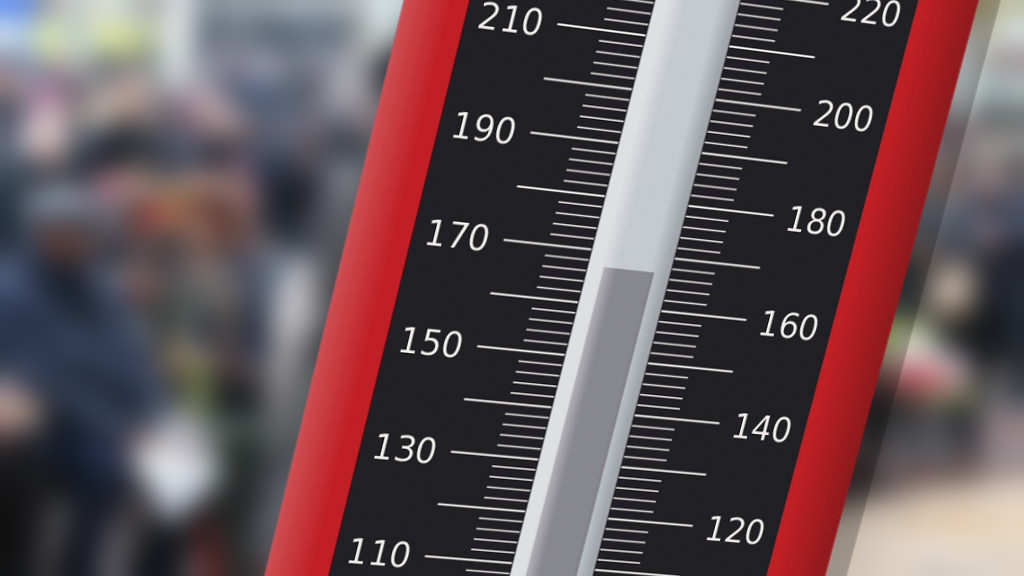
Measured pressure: 167 mmHg
